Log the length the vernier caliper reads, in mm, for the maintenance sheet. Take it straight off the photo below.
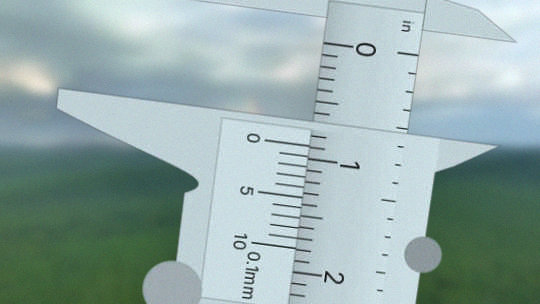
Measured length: 8.9 mm
